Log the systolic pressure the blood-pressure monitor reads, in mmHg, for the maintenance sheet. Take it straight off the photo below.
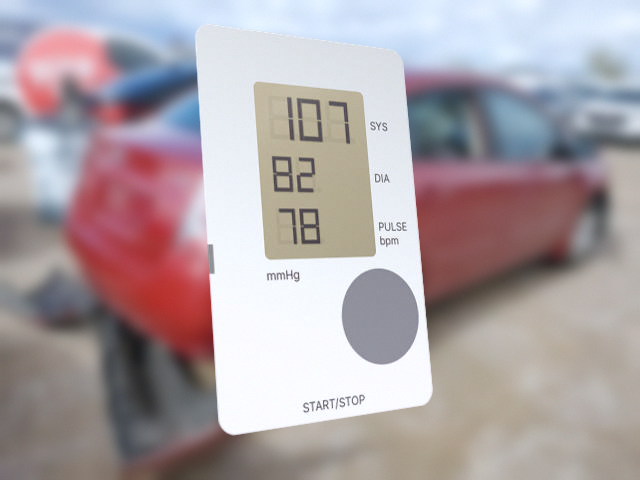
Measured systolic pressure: 107 mmHg
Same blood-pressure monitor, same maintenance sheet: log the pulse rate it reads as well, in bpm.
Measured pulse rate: 78 bpm
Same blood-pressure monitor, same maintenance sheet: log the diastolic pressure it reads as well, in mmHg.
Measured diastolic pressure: 82 mmHg
